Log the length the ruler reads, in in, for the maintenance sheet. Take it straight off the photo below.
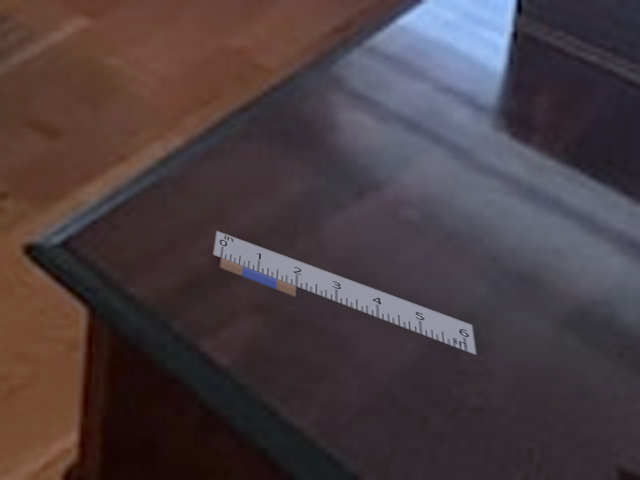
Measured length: 2 in
